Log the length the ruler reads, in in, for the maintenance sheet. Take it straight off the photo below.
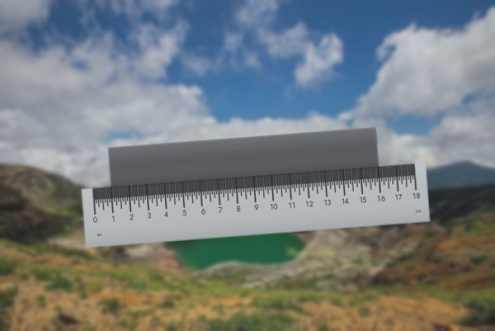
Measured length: 15 in
